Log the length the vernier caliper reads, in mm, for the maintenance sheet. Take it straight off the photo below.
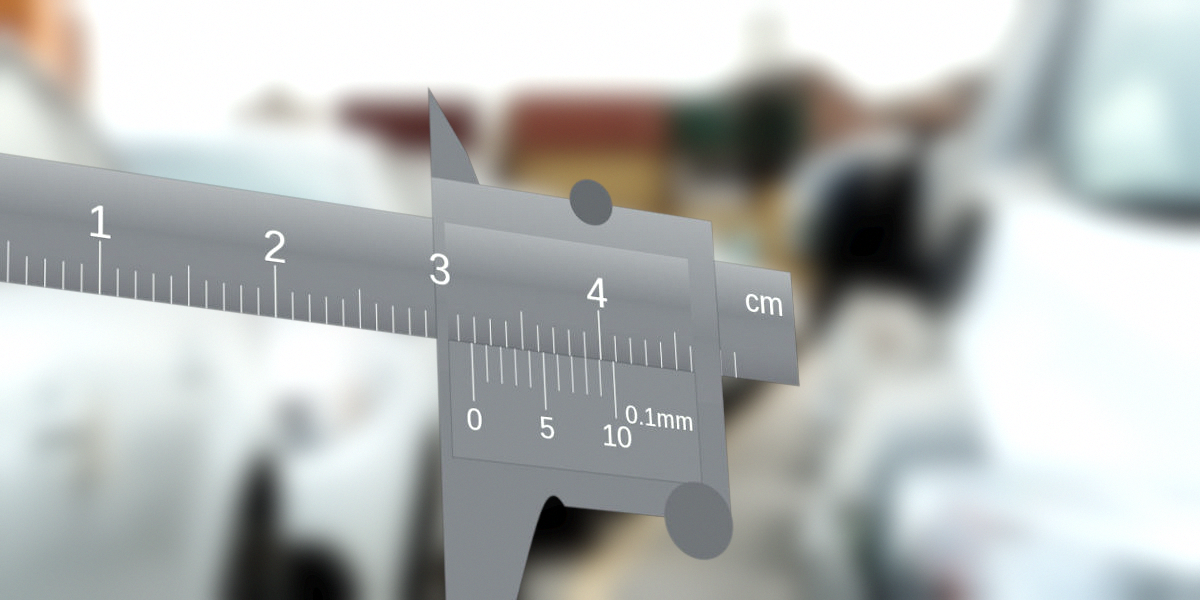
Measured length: 31.8 mm
